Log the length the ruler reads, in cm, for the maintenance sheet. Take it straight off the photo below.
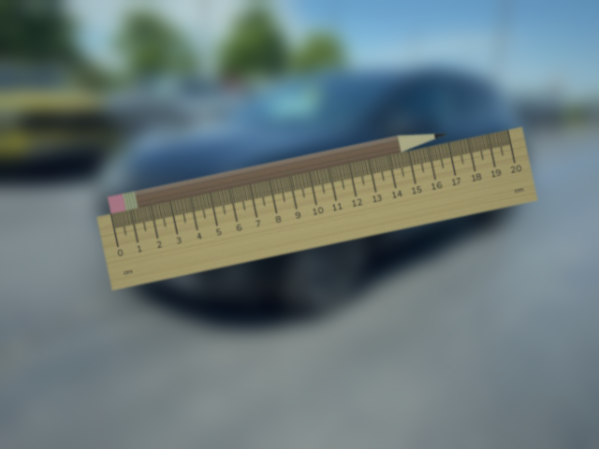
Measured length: 17 cm
